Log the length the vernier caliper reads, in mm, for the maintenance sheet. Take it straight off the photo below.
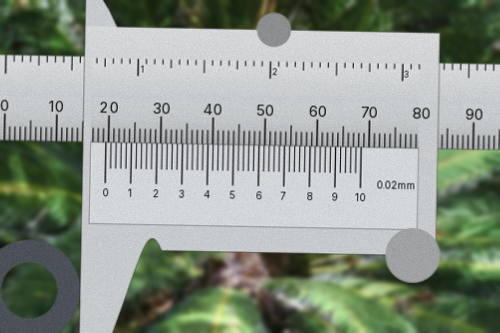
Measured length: 19.5 mm
